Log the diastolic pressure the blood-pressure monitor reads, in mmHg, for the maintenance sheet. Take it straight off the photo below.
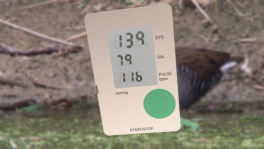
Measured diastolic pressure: 79 mmHg
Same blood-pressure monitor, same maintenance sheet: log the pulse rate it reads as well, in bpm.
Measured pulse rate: 116 bpm
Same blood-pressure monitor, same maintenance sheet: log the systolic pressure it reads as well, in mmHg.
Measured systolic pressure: 139 mmHg
